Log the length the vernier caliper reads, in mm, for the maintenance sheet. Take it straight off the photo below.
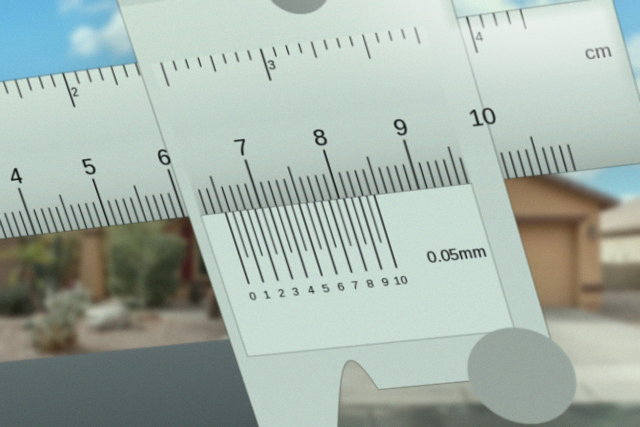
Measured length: 65.4 mm
